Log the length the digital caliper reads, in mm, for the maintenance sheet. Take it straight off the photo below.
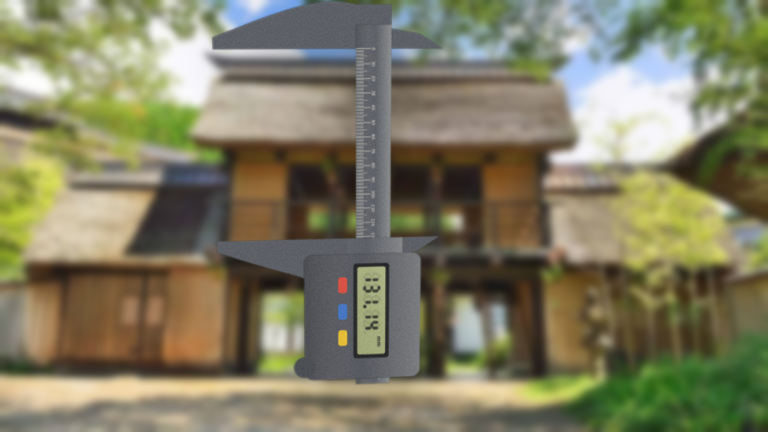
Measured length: 131.14 mm
